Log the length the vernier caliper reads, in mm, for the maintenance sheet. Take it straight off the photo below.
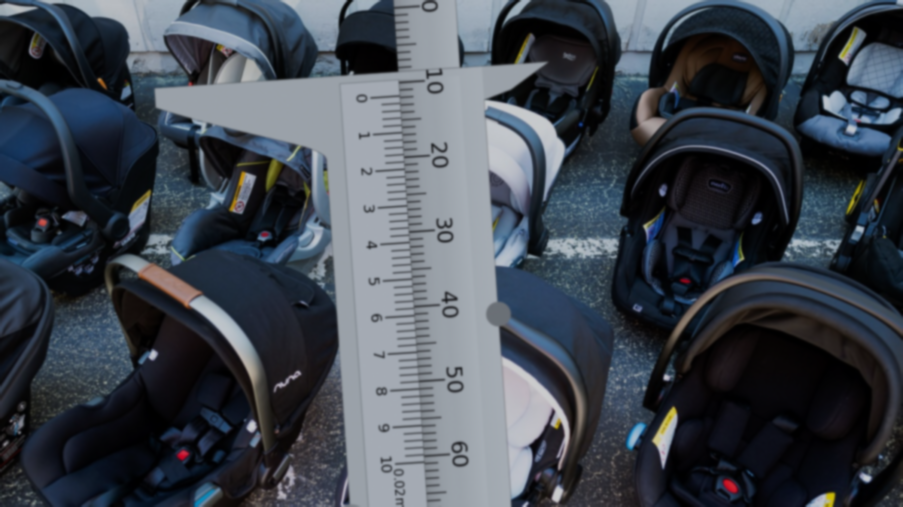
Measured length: 11.8 mm
